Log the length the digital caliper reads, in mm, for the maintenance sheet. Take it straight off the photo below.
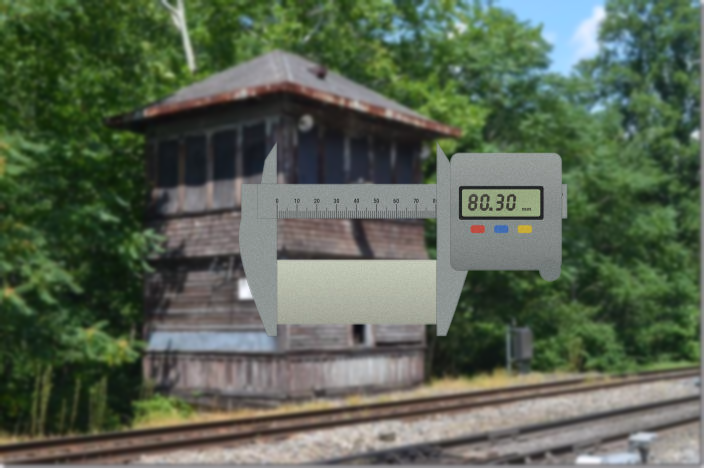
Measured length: 80.30 mm
